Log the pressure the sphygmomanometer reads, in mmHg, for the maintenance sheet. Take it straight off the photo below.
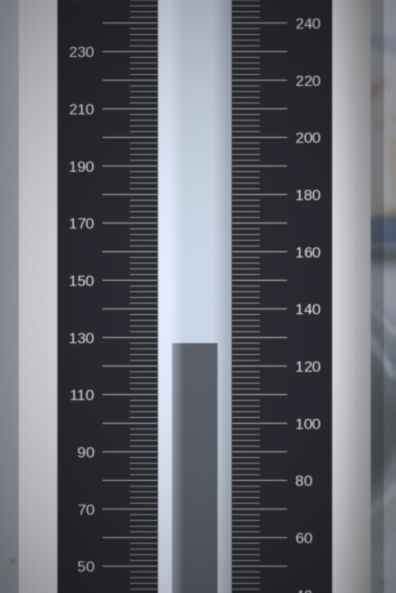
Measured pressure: 128 mmHg
